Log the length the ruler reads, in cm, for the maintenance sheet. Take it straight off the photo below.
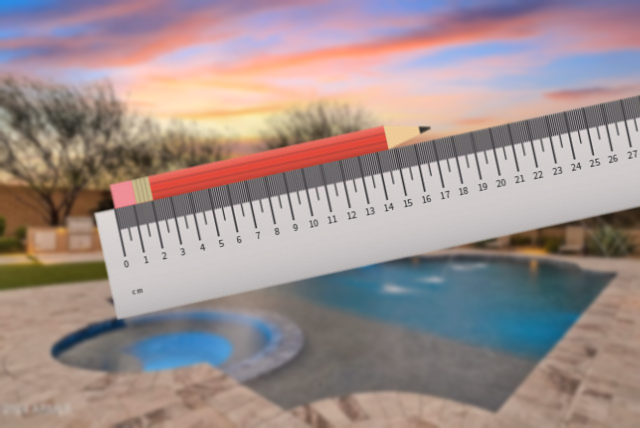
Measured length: 17 cm
